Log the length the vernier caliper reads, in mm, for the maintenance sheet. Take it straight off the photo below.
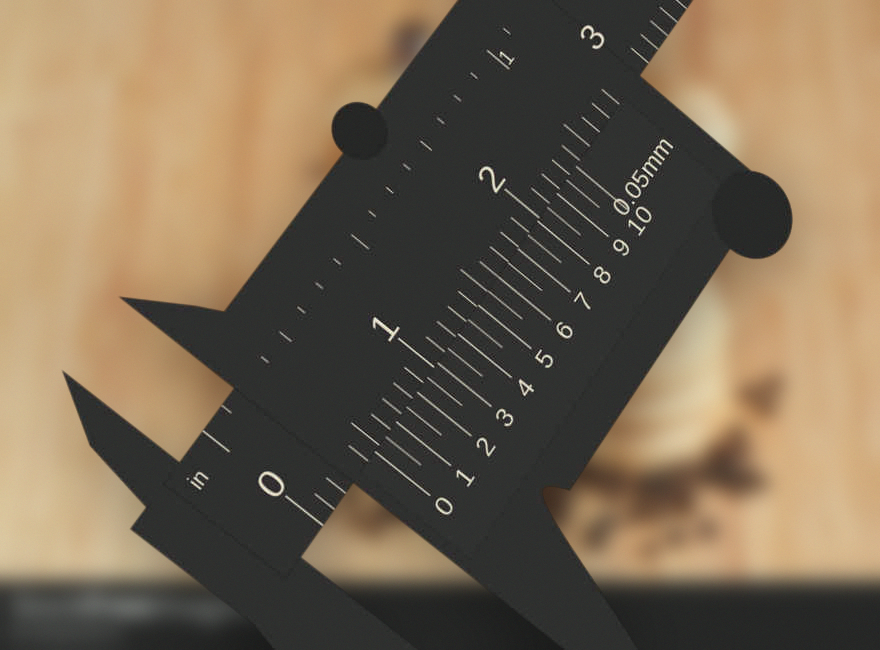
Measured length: 4.6 mm
